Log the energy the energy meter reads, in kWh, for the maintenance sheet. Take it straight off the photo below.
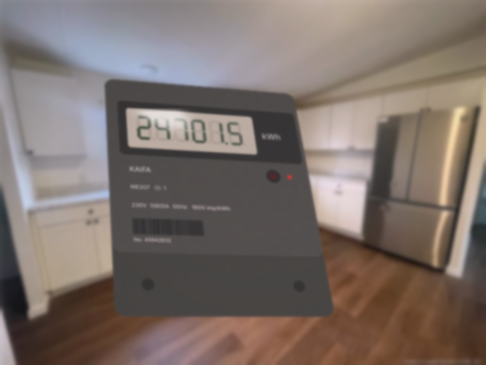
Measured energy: 24701.5 kWh
